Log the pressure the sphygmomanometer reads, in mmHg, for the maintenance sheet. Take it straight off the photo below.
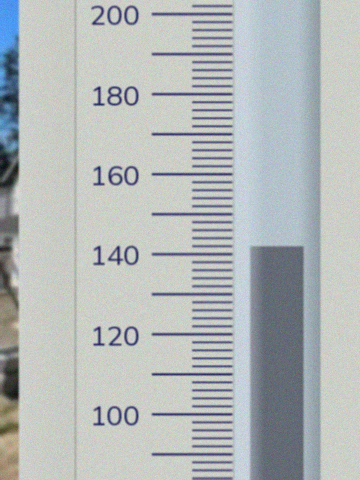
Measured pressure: 142 mmHg
